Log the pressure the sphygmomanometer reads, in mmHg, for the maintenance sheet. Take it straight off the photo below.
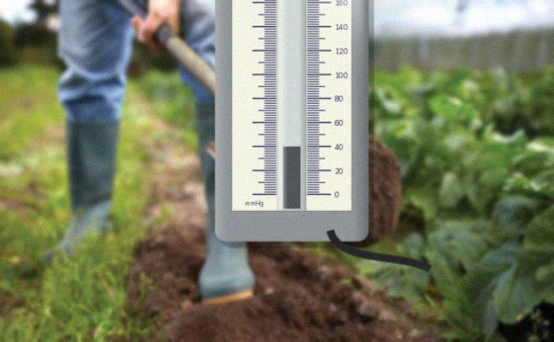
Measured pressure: 40 mmHg
